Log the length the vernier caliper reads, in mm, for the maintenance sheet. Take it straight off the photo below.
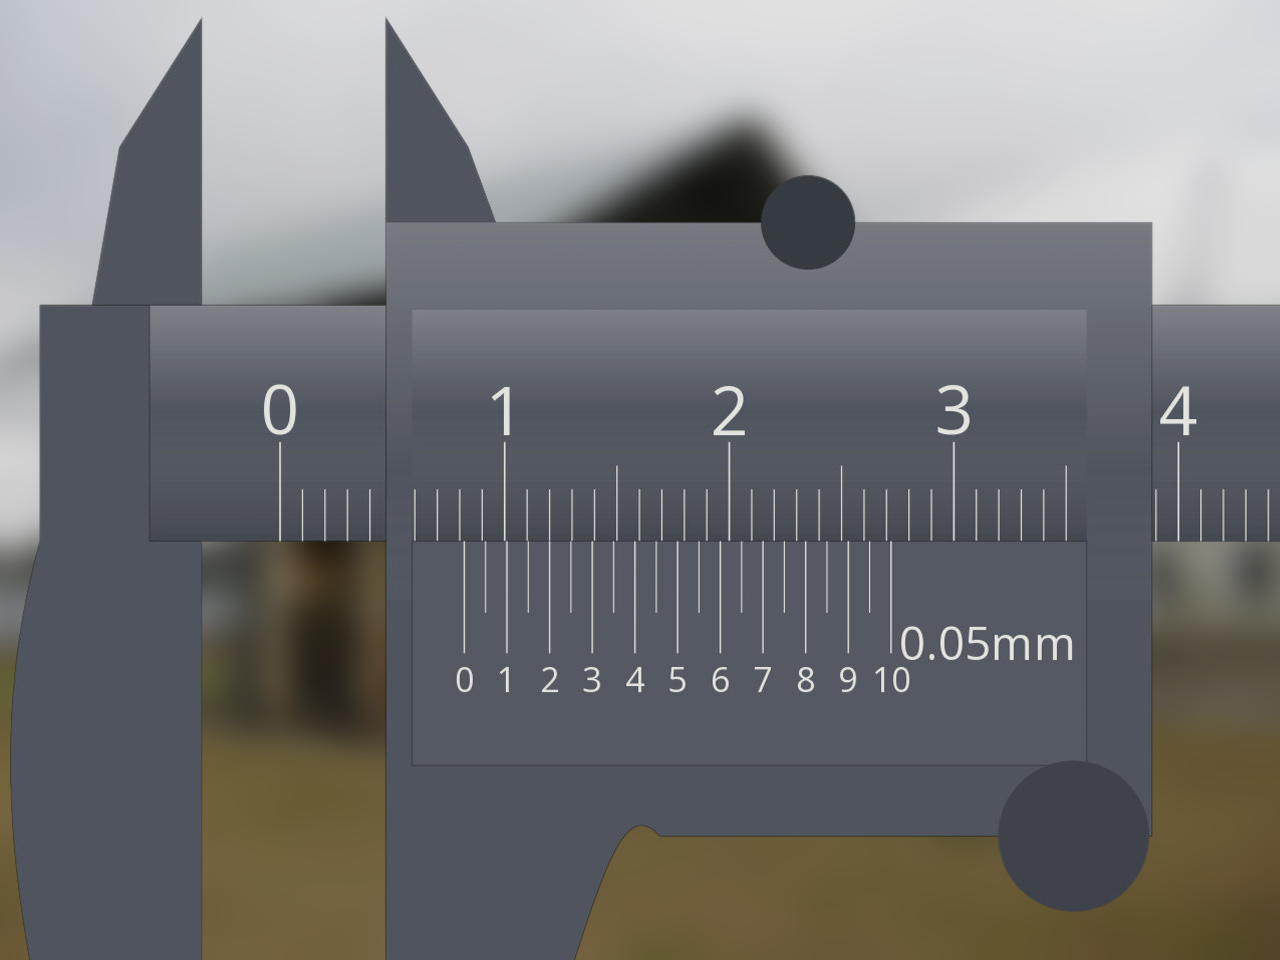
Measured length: 8.2 mm
